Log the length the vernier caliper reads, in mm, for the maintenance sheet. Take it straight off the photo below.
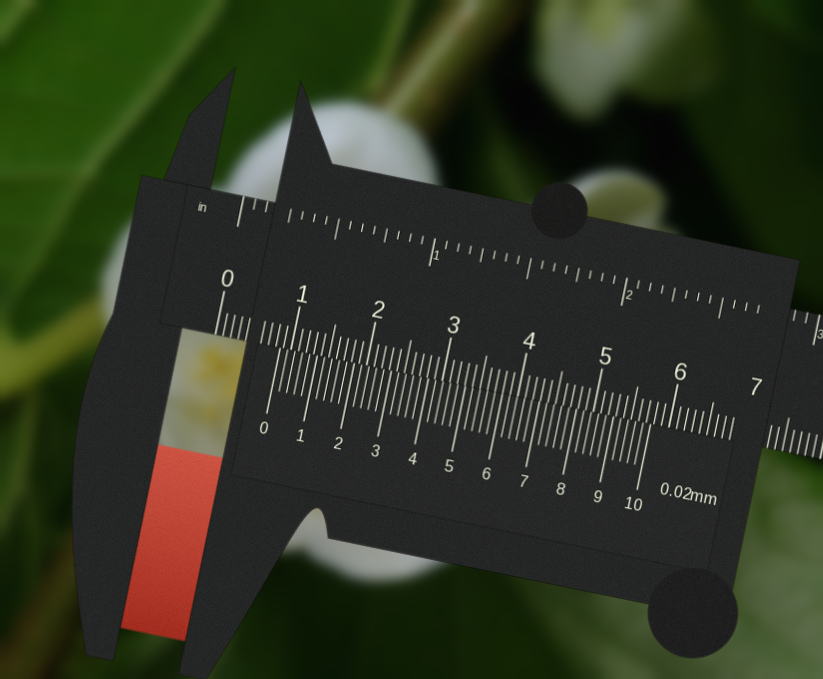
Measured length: 8.6 mm
